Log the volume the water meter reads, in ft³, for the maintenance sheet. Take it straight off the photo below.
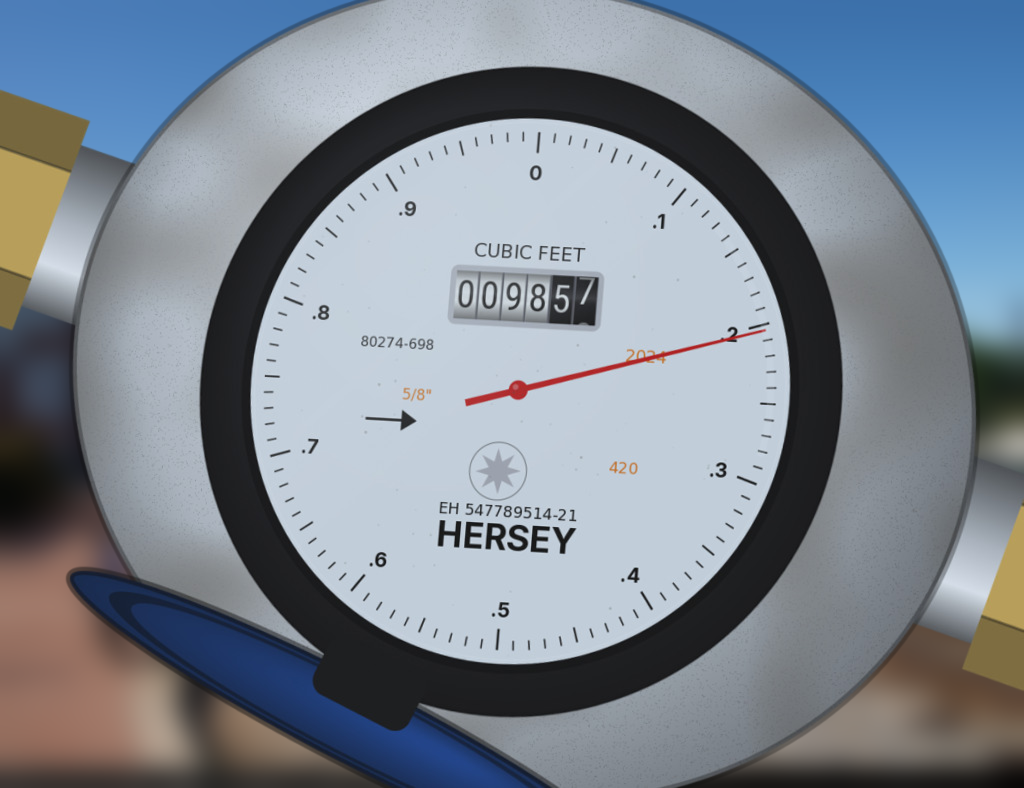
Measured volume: 9857.20 ft³
